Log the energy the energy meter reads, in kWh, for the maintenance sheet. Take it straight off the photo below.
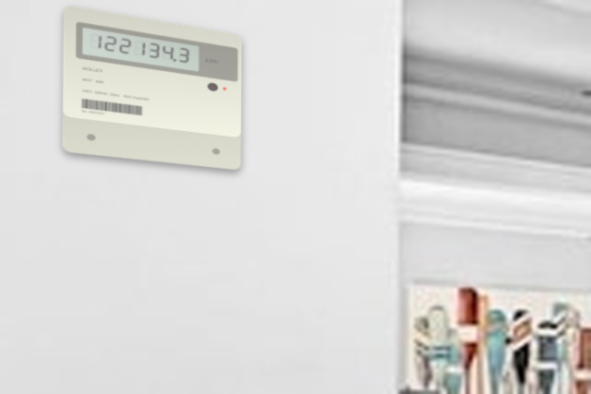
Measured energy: 122134.3 kWh
